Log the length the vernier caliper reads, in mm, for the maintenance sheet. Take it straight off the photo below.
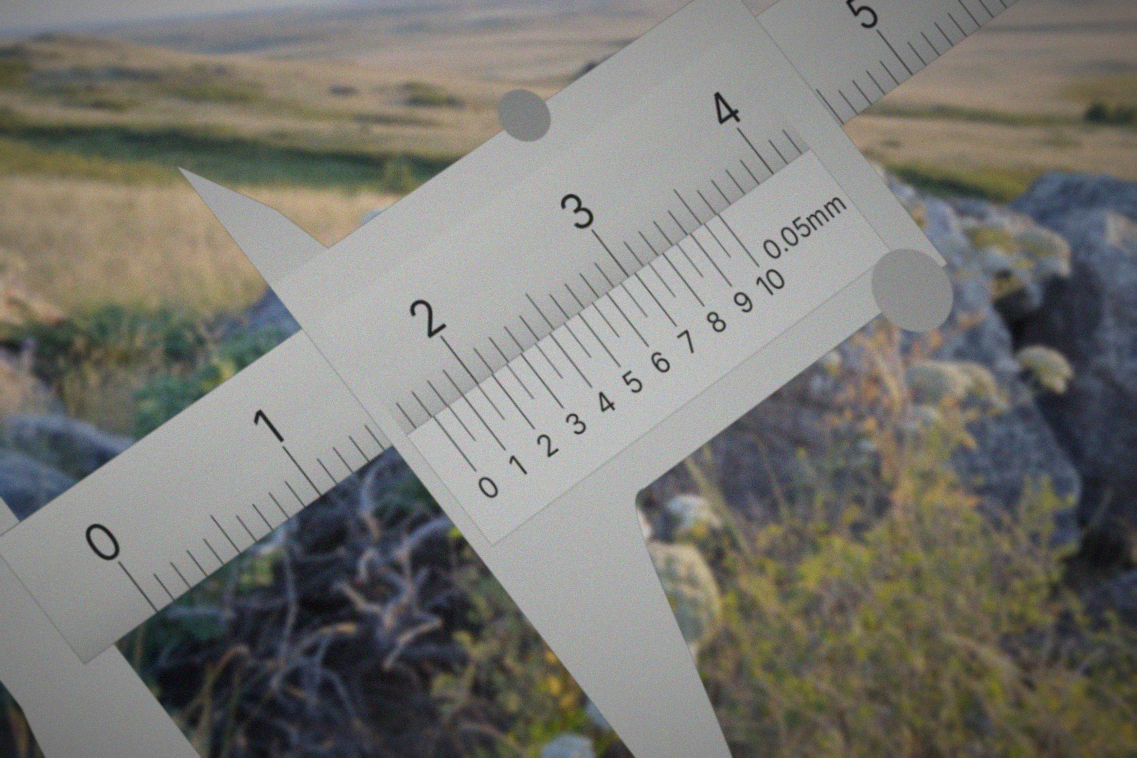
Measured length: 17.1 mm
